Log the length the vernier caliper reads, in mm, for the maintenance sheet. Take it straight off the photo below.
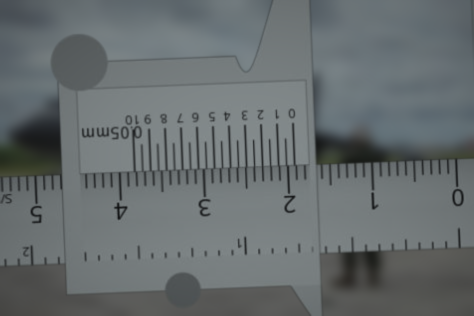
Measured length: 19.2 mm
